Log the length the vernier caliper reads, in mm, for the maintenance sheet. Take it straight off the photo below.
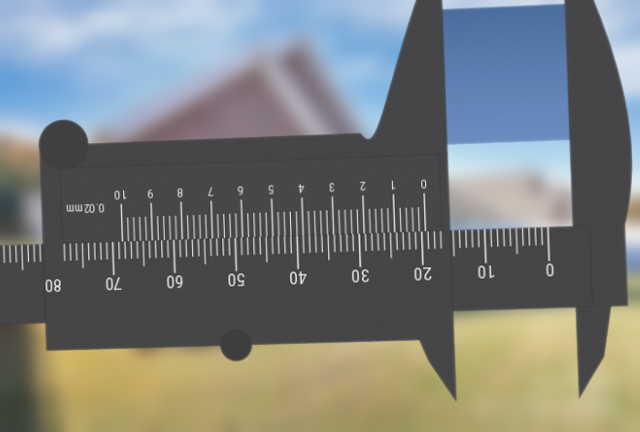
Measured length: 19.4 mm
